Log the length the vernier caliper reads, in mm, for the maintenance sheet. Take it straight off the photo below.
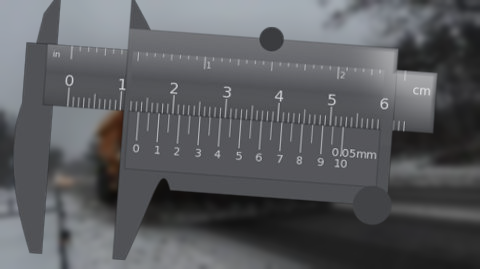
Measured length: 13.5 mm
